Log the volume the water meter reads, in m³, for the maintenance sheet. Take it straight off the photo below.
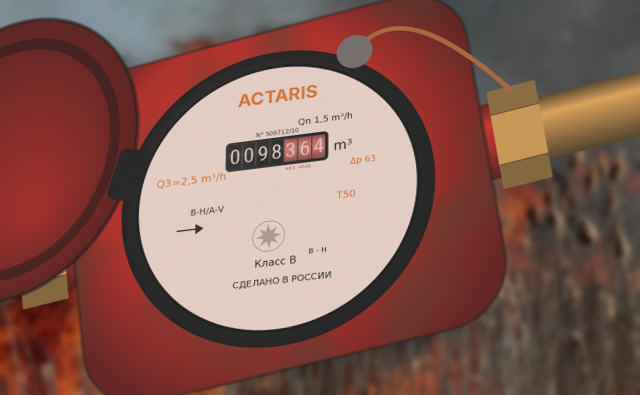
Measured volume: 98.364 m³
